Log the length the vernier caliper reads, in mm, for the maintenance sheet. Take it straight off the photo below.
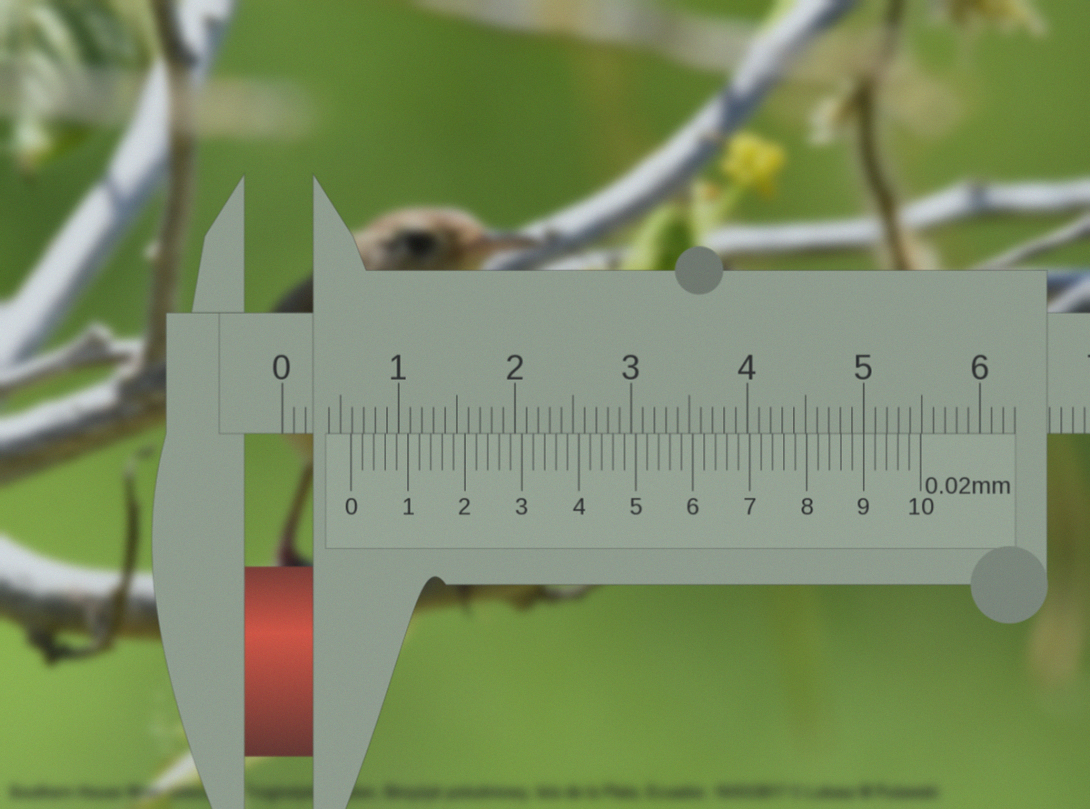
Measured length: 5.9 mm
